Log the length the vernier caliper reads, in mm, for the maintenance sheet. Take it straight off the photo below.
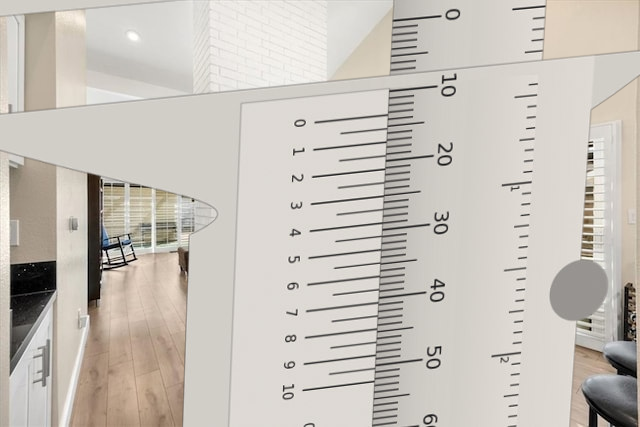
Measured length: 13.4 mm
